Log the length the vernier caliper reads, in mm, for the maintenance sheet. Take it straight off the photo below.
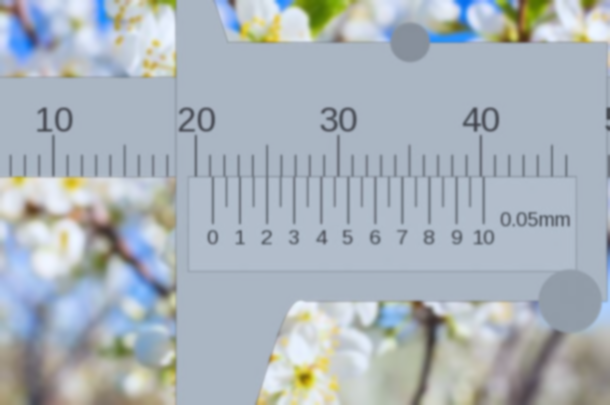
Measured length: 21.2 mm
